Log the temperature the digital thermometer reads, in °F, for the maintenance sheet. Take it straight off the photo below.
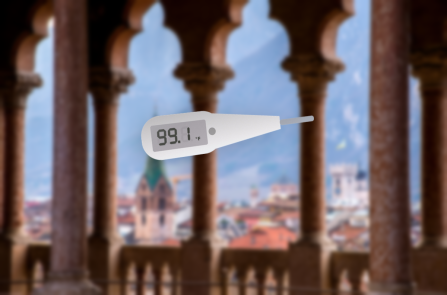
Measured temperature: 99.1 °F
